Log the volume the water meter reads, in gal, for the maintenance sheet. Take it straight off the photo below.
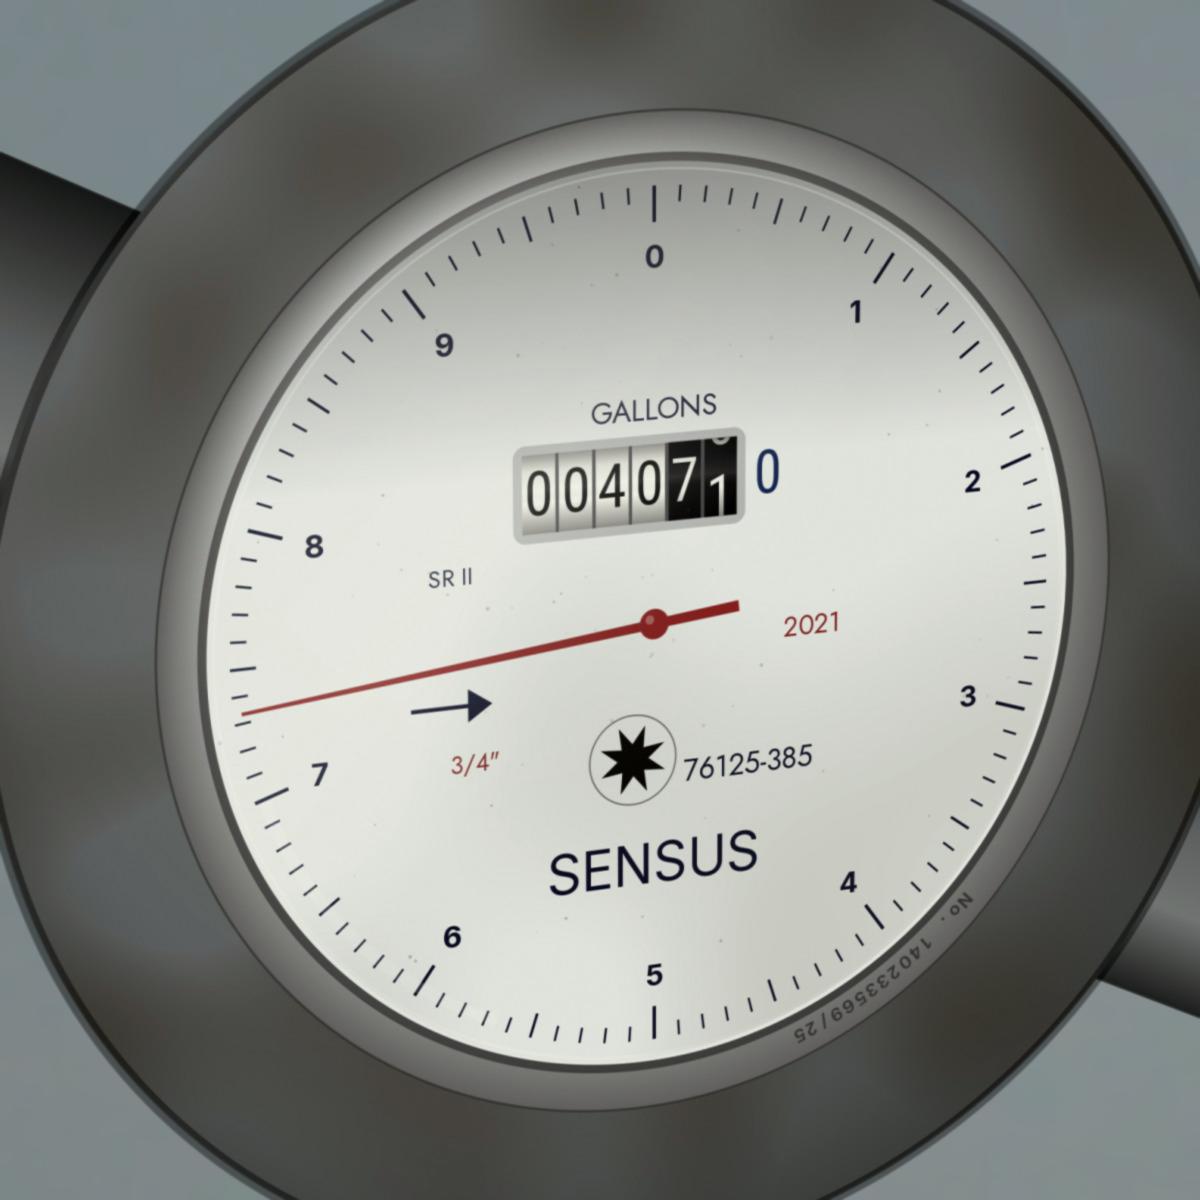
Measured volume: 40707.3 gal
